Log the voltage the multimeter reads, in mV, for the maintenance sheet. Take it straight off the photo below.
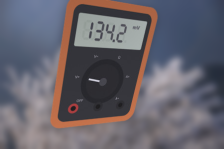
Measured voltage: 134.2 mV
